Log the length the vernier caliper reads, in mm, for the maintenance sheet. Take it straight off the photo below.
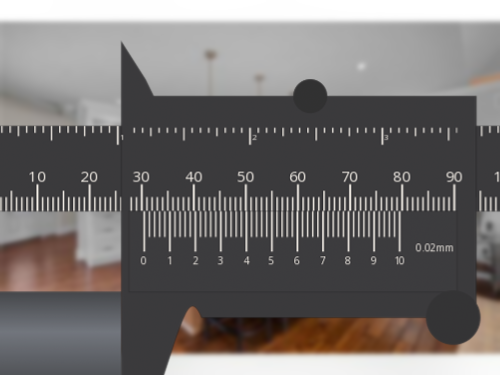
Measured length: 30.5 mm
